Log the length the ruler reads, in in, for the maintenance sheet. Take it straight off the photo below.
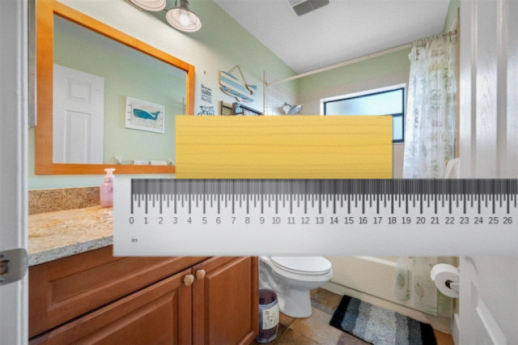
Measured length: 15 in
